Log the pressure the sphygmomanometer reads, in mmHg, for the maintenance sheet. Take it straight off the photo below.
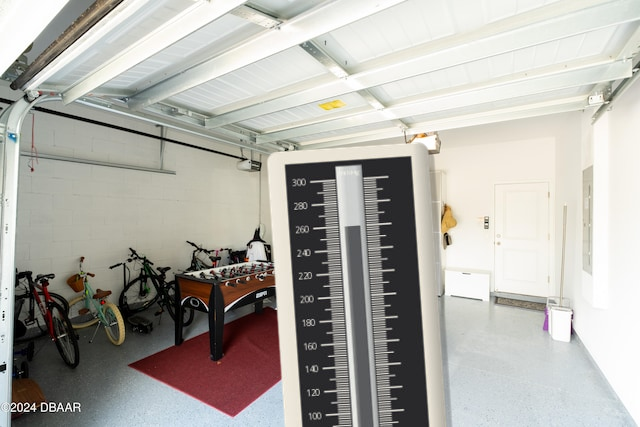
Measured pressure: 260 mmHg
